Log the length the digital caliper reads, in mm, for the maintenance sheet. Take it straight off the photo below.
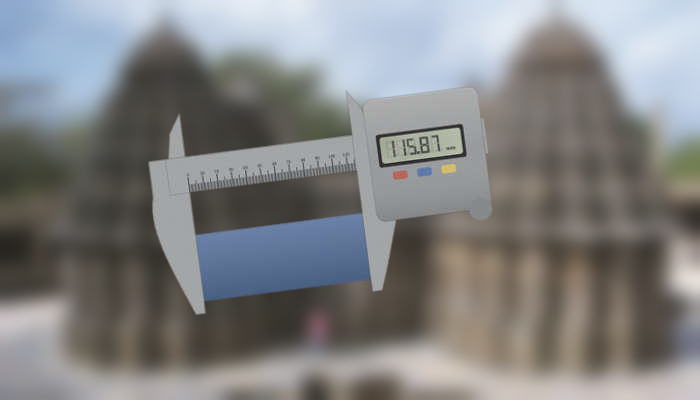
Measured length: 115.87 mm
